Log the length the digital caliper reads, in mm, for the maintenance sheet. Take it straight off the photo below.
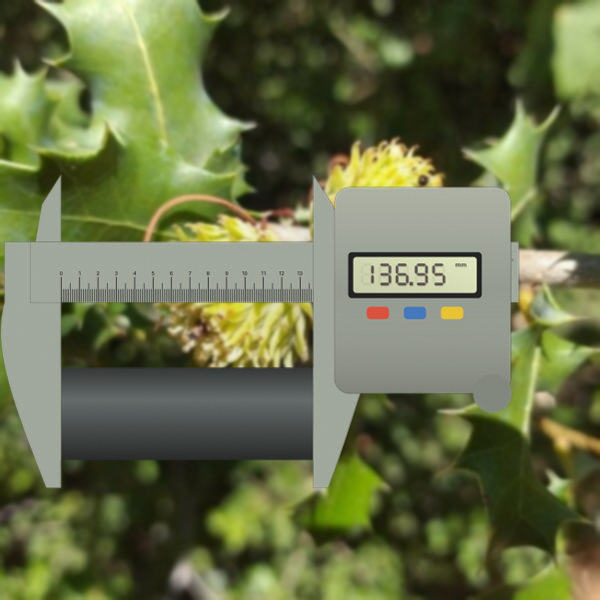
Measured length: 136.95 mm
